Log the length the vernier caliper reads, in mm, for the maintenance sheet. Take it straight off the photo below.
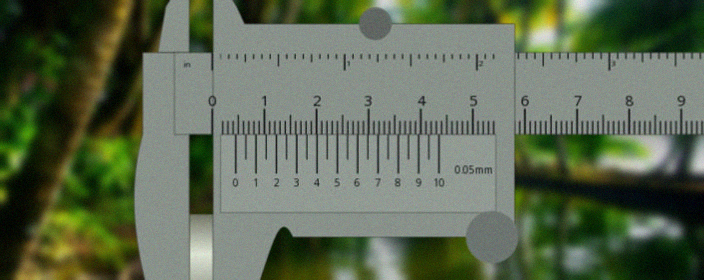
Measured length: 4.5 mm
